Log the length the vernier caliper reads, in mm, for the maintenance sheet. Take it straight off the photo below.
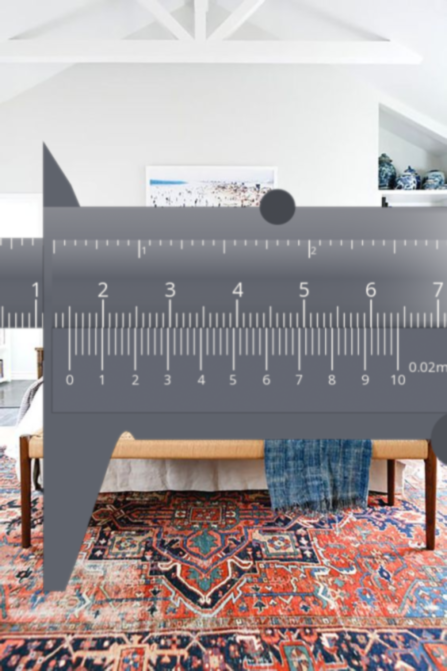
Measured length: 15.0 mm
